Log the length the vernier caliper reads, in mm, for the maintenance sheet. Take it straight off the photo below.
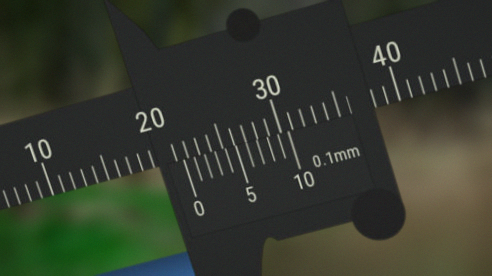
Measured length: 21.6 mm
